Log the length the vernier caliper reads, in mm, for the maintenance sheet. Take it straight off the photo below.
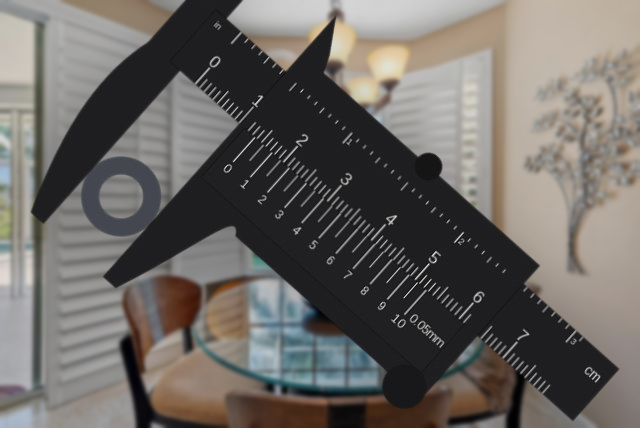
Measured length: 13.6 mm
